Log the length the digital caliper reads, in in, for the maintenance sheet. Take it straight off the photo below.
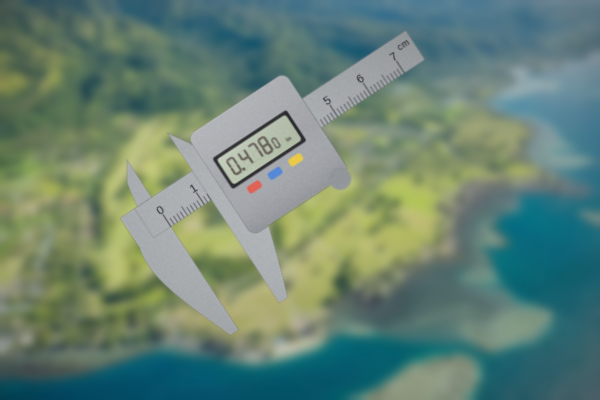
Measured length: 0.4780 in
